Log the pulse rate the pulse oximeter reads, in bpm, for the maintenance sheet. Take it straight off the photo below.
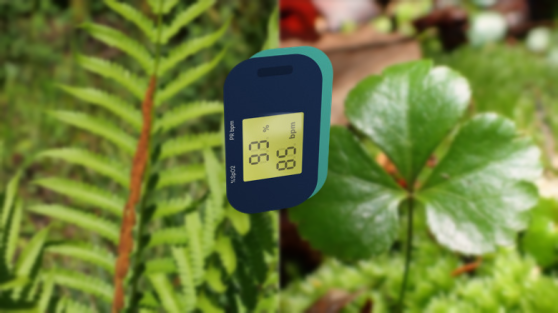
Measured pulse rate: 85 bpm
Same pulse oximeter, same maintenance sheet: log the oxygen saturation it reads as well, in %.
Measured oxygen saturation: 93 %
